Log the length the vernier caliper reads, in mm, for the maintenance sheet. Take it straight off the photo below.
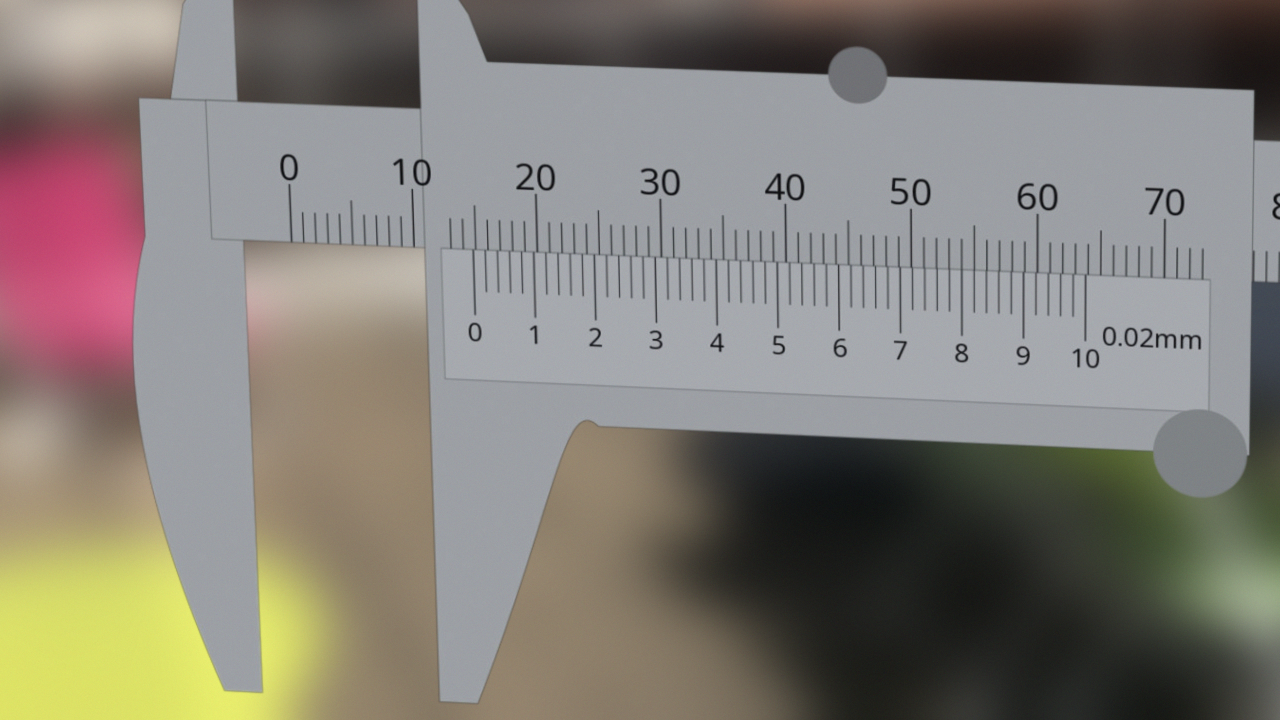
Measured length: 14.8 mm
